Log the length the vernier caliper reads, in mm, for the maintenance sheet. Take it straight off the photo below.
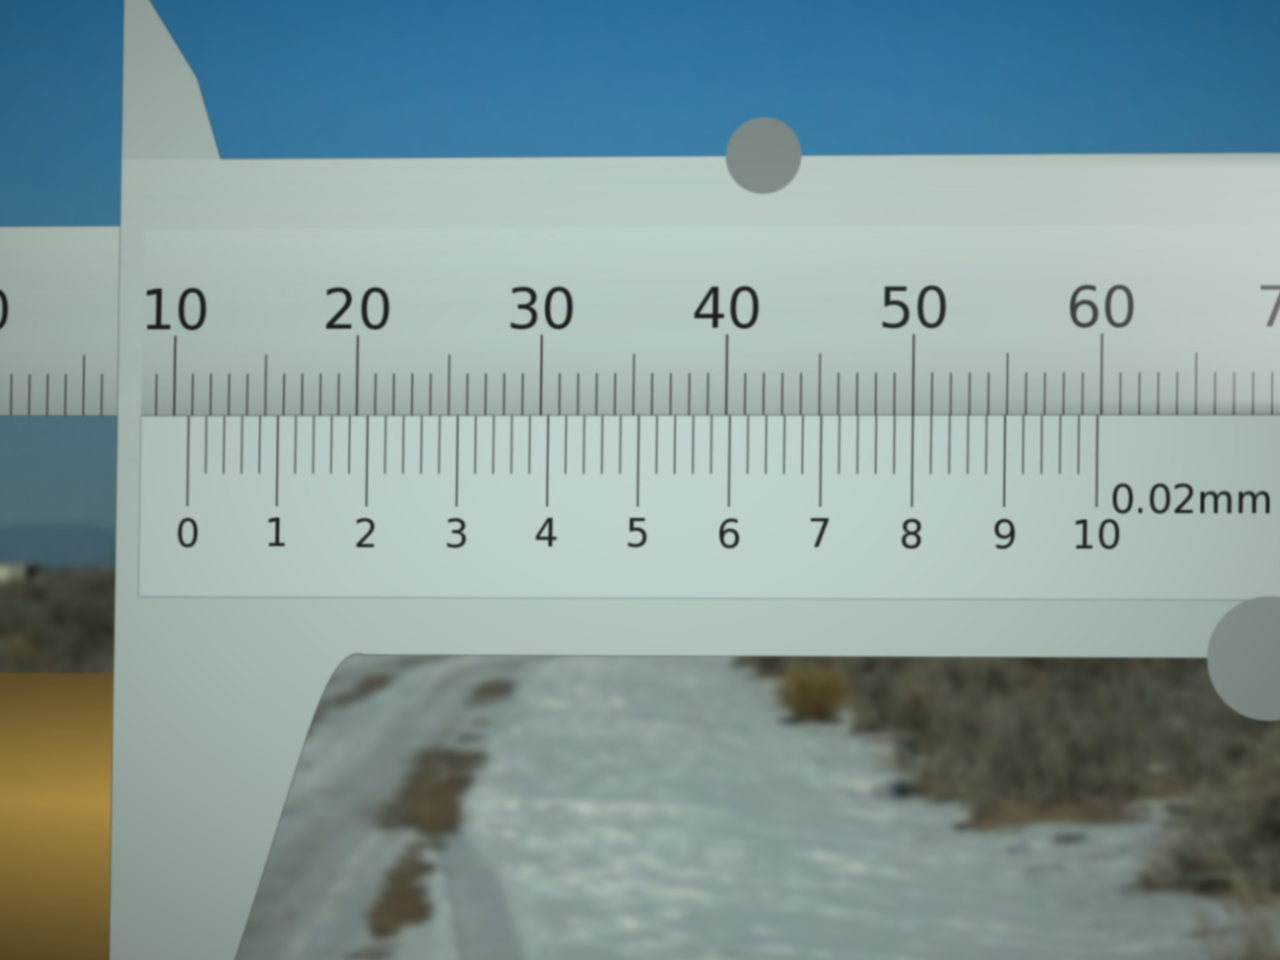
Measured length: 10.8 mm
